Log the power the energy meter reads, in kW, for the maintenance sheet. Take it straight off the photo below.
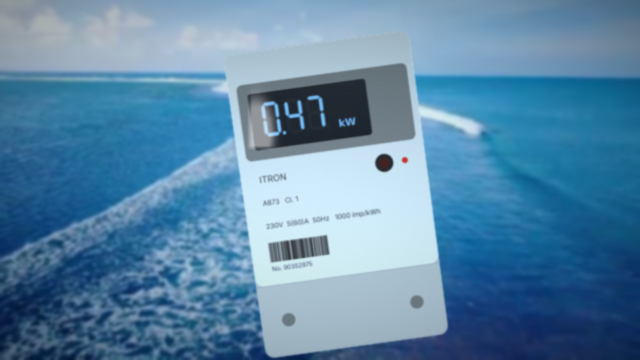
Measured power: 0.47 kW
